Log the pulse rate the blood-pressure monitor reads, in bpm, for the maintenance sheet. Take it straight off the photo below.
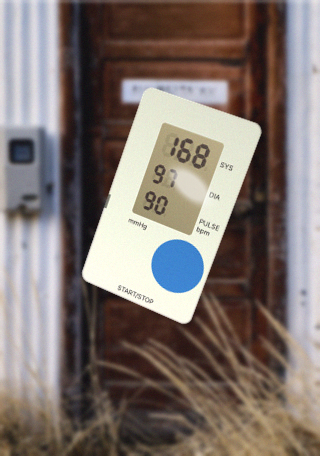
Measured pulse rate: 90 bpm
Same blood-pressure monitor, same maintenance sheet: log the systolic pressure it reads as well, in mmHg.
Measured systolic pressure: 168 mmHg
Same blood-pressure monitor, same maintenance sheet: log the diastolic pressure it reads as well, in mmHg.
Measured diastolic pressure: 97 mmHg
